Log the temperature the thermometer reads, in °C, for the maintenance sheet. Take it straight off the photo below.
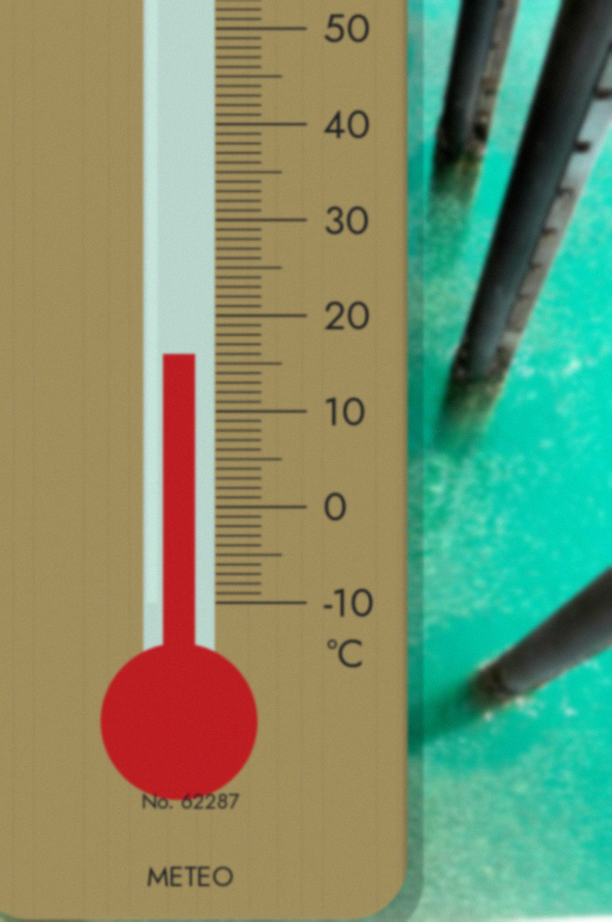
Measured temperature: 16 °C
